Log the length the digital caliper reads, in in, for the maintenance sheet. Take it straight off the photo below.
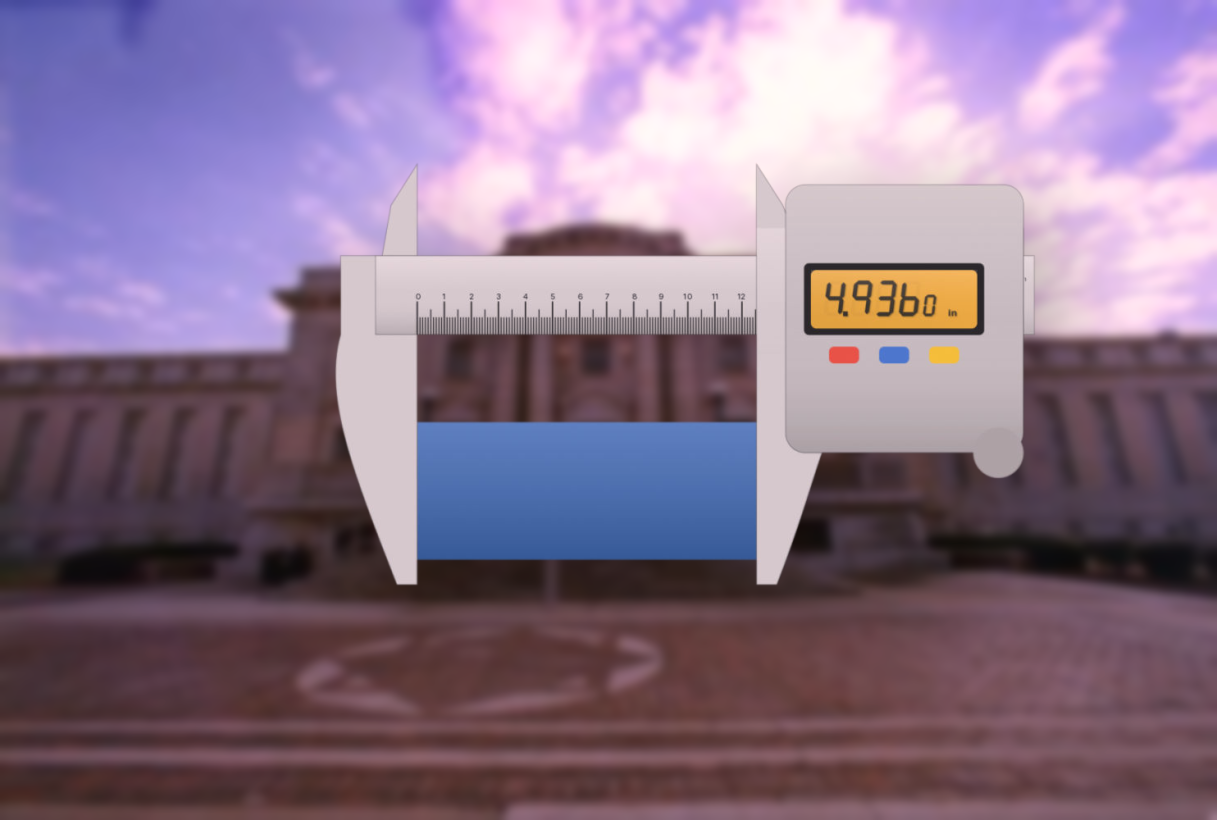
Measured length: 4.9360 in
